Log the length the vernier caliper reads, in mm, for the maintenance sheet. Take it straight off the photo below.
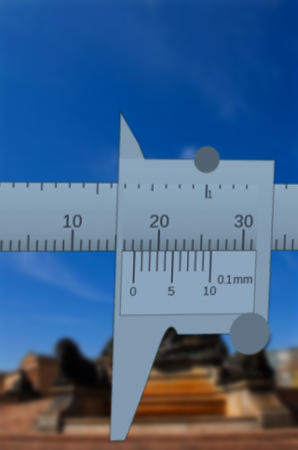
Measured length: 17.2 mm
